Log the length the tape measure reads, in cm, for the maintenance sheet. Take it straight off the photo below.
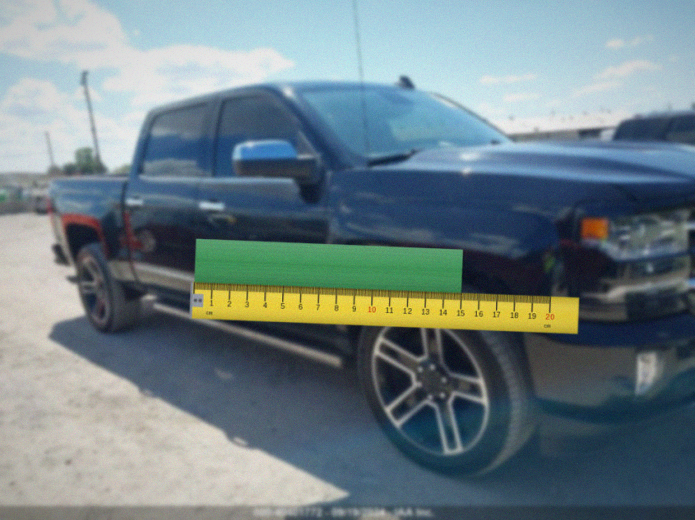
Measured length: 15 cm
